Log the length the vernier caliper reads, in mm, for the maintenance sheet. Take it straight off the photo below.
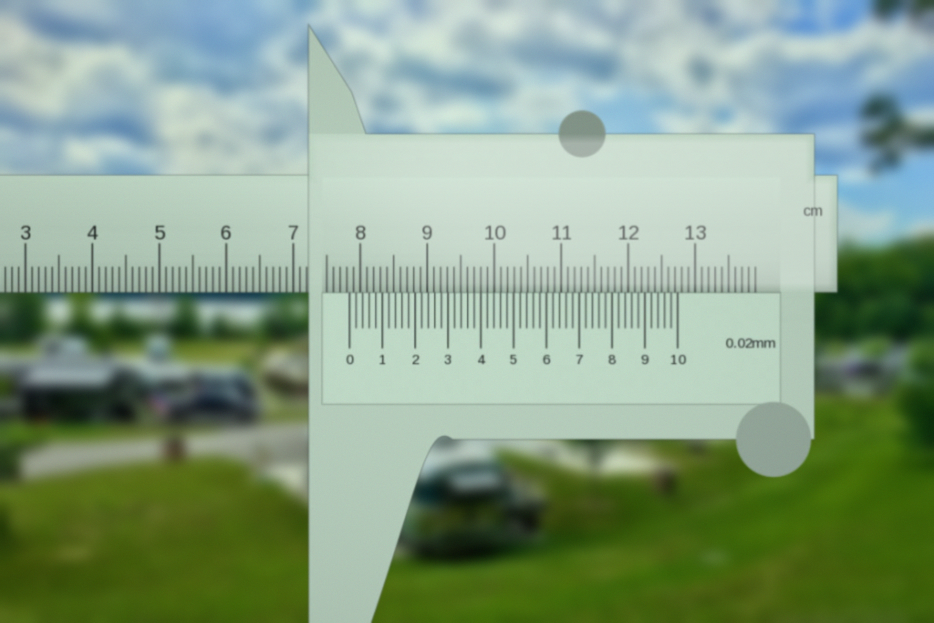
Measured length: 78.4 mm
